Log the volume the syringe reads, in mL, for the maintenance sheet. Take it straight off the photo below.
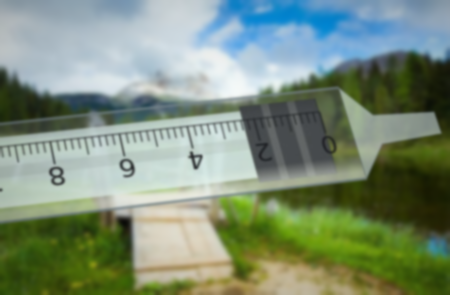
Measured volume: 0 mL
